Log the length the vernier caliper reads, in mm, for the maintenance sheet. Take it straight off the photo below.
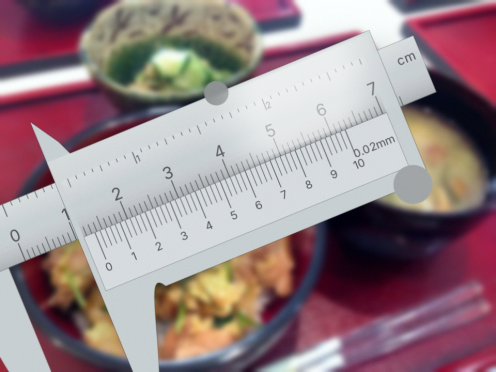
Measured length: 13.6 mm
